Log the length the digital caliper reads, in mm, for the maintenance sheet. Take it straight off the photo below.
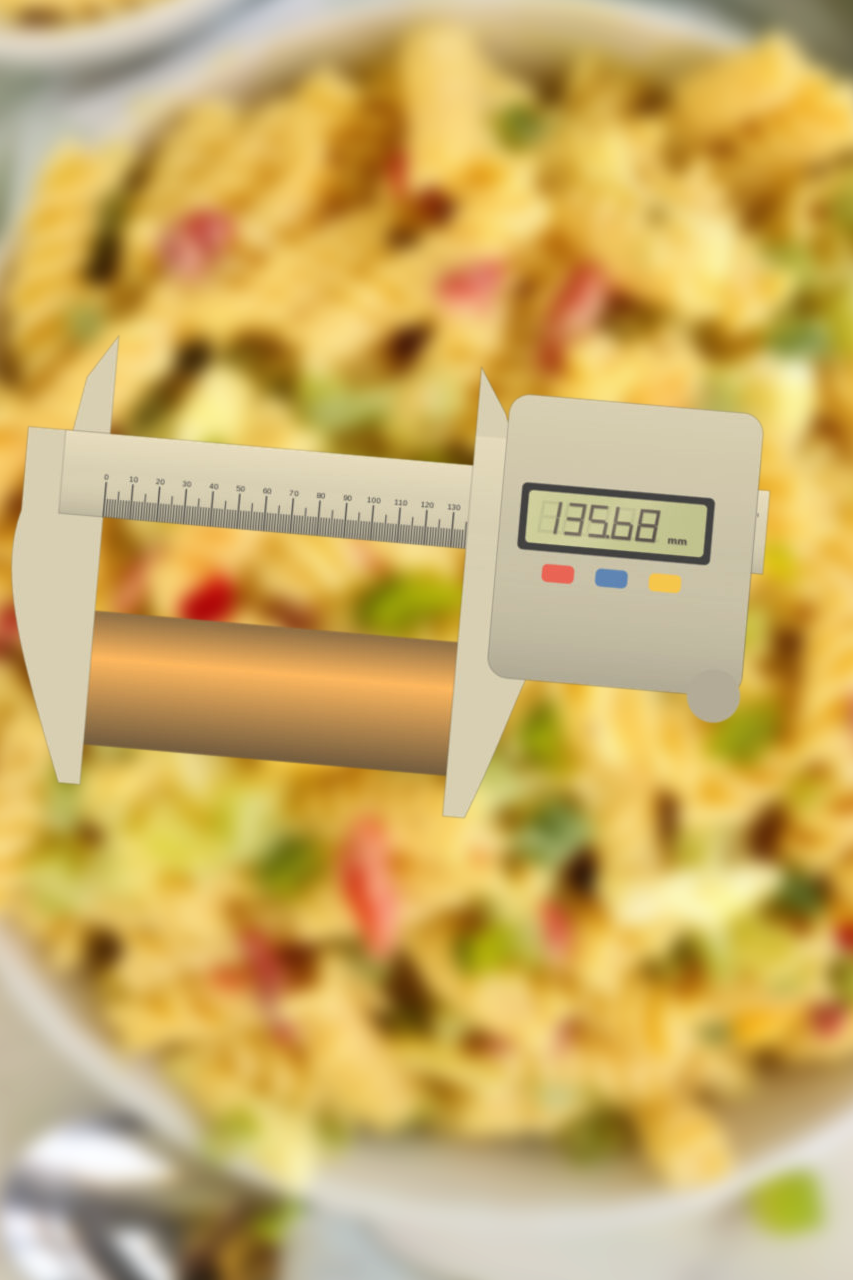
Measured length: 135.68 mm
